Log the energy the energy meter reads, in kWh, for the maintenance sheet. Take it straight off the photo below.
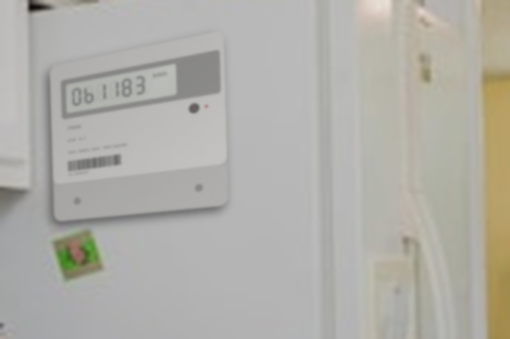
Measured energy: 61183 kWh
